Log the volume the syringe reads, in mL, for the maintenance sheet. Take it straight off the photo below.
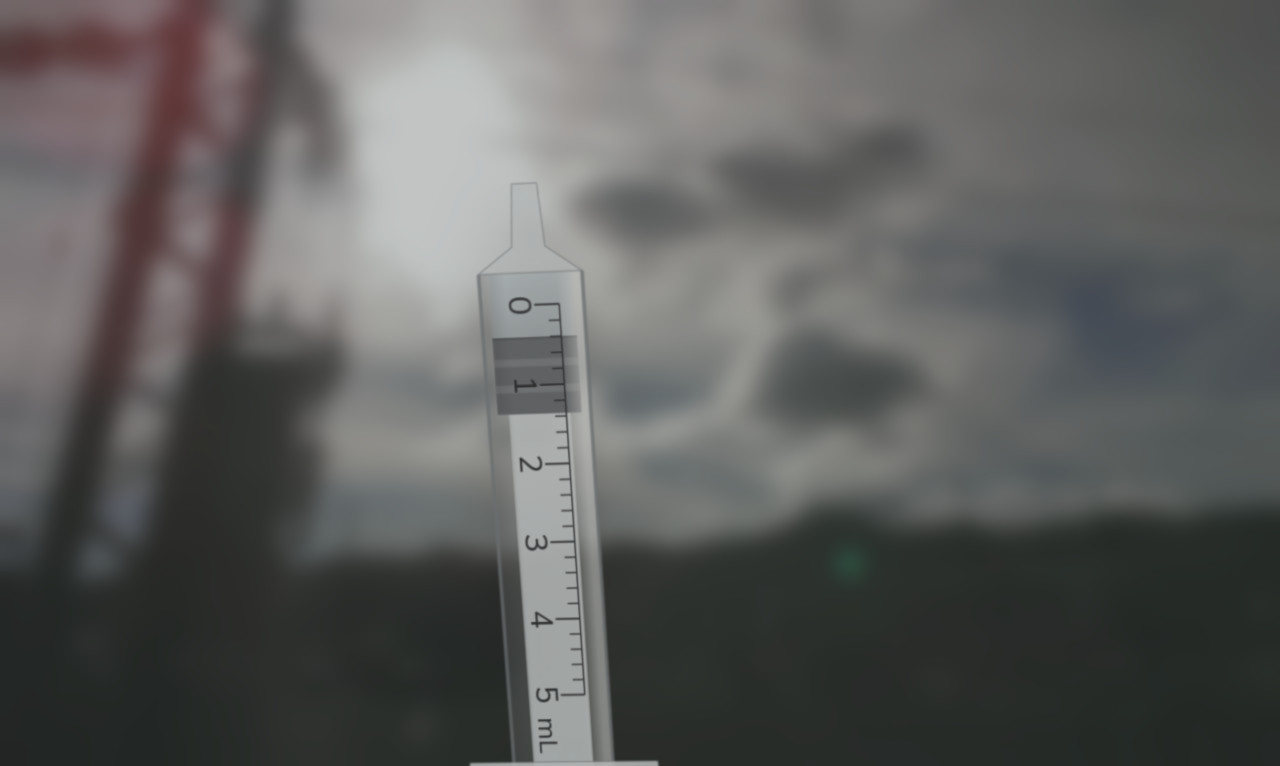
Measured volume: 0.4 mL
